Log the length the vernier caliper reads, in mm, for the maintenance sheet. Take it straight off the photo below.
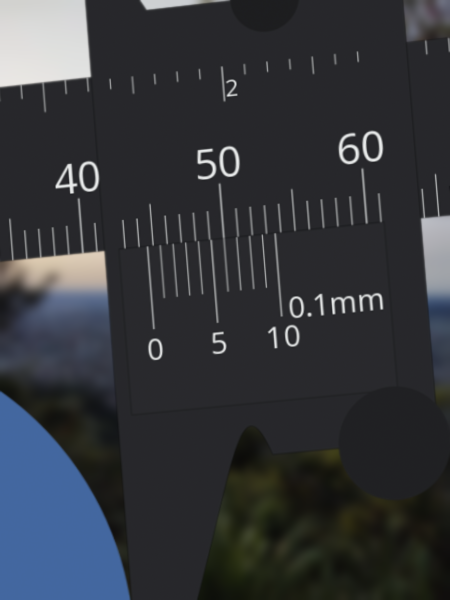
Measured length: 44.6 mm
